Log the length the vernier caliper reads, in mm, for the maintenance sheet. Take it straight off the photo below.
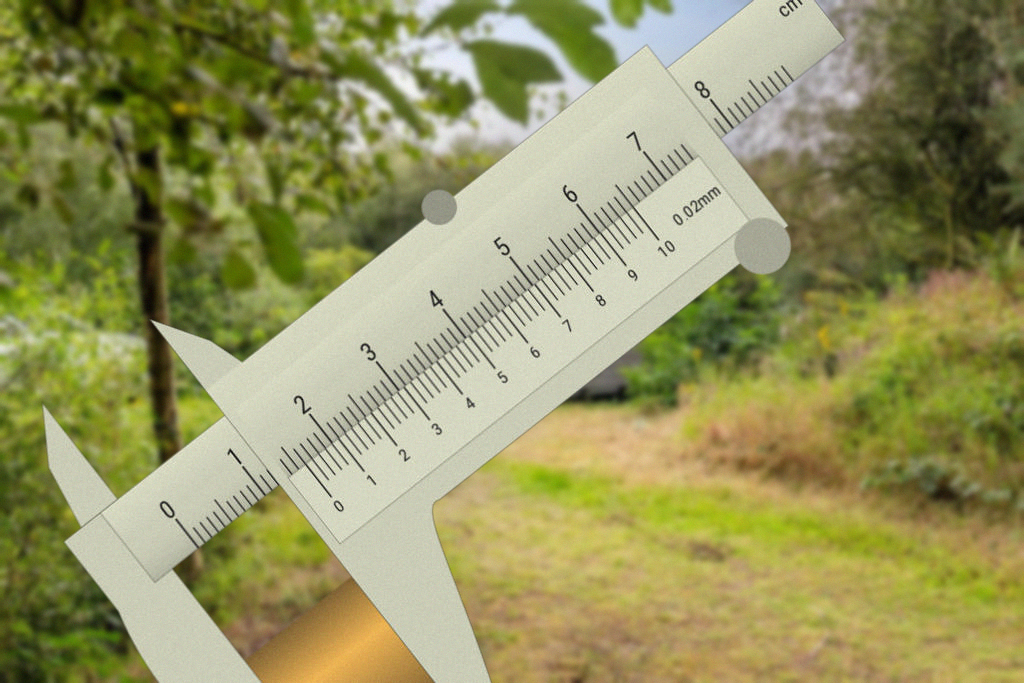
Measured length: 16.0 mm
